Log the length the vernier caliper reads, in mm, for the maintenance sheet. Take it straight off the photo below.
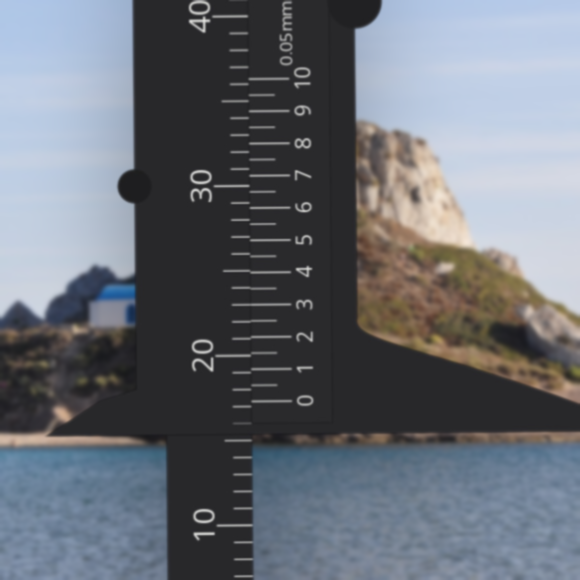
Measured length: 17.3 mm
